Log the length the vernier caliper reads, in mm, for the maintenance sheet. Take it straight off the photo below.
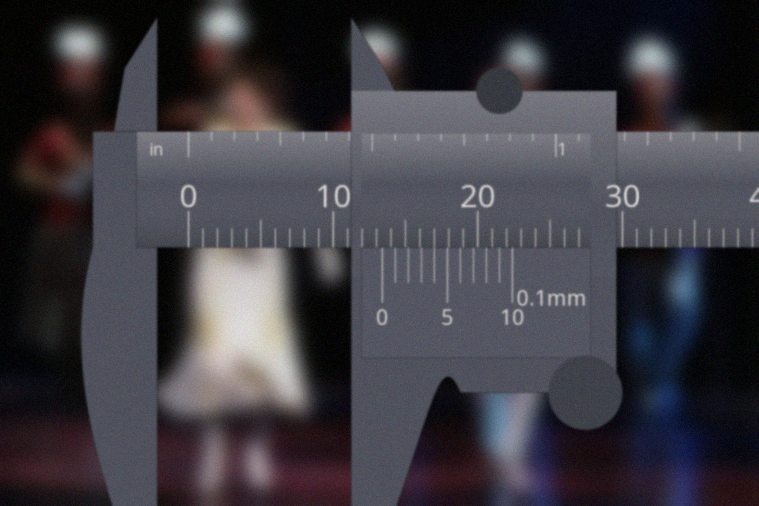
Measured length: 13.4 mm
